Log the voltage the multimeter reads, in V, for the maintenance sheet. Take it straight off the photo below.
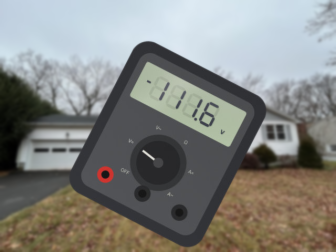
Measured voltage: -111.6 V
